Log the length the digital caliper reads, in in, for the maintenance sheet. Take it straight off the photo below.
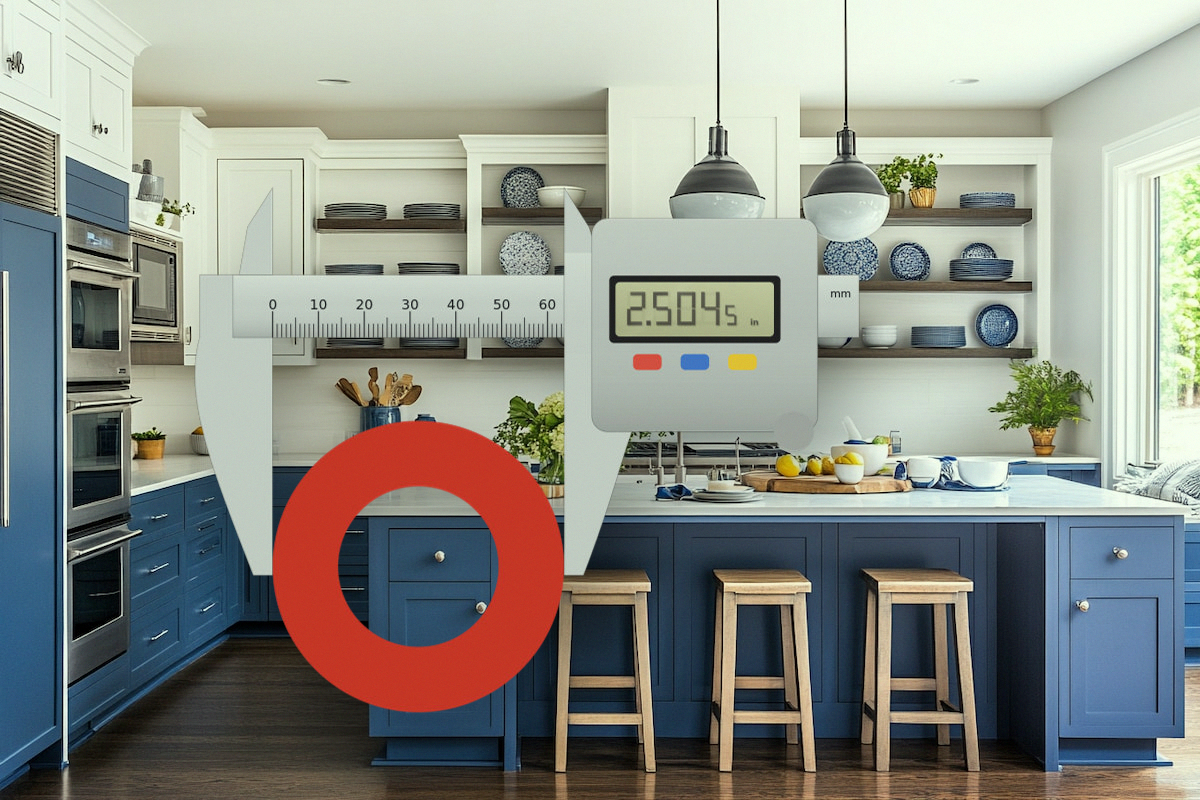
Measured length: 2.5045 in
